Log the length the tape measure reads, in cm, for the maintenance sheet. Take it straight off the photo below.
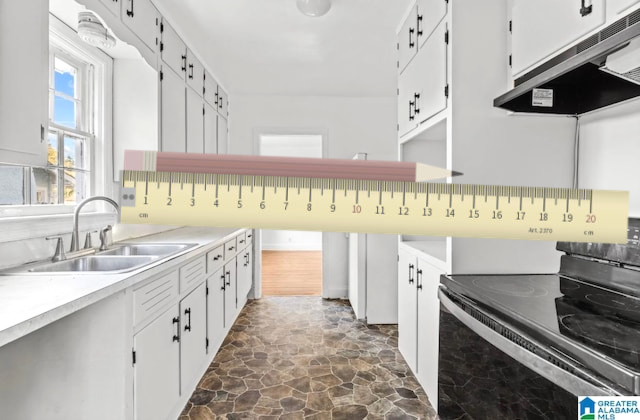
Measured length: 14.5 cm
